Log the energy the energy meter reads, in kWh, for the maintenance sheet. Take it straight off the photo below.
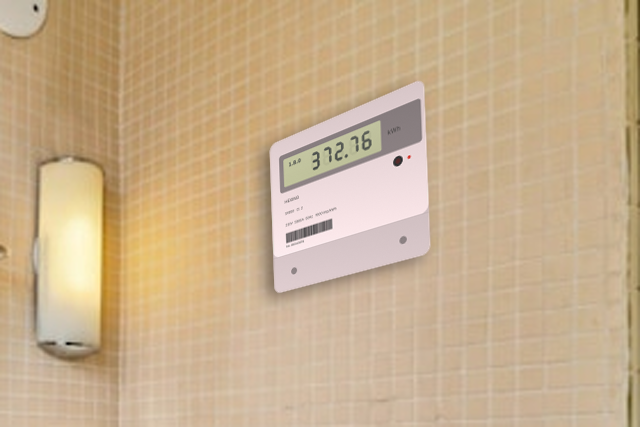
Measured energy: 372.76 kWh
